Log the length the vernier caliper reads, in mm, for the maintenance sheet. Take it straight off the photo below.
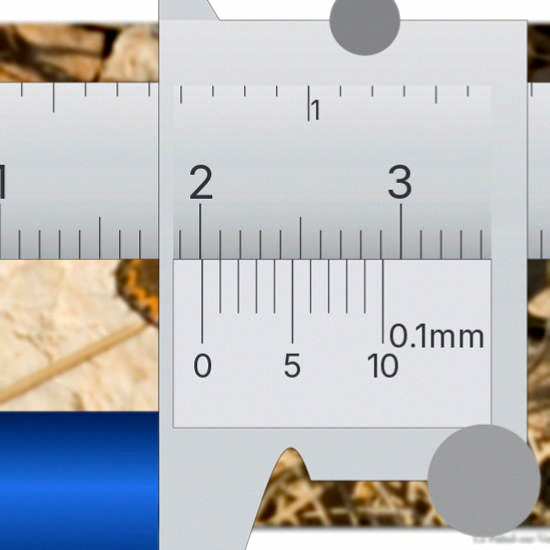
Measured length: 20.1 mm
